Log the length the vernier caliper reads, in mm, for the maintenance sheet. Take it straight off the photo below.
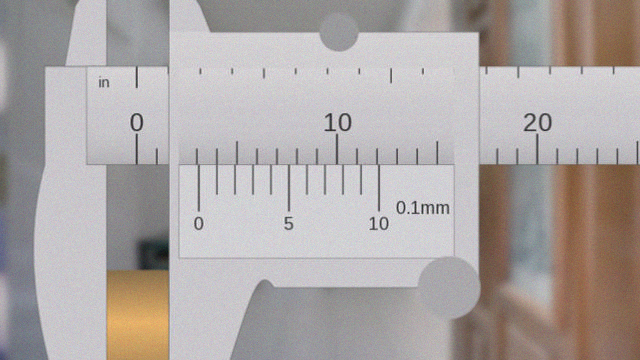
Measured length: 3.1 mm
